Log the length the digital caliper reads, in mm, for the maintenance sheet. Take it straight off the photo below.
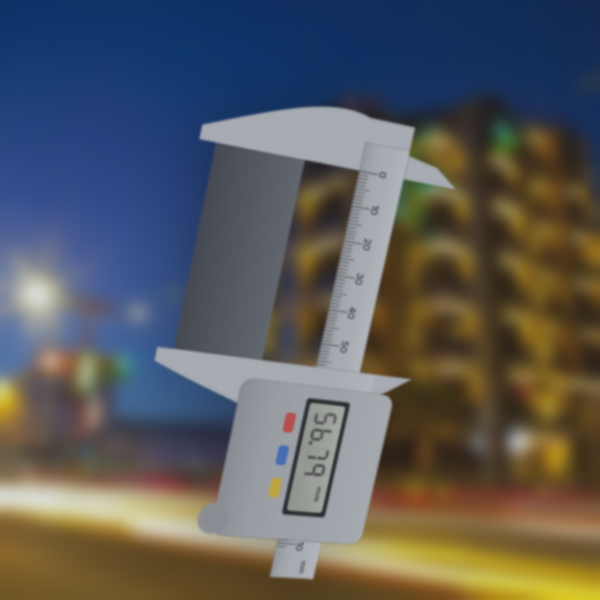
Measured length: 56.79 mm
